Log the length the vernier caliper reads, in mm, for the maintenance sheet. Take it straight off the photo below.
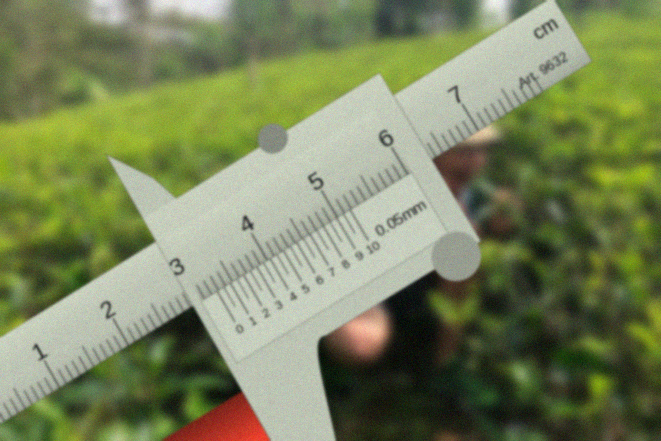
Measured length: 32.8 mm
